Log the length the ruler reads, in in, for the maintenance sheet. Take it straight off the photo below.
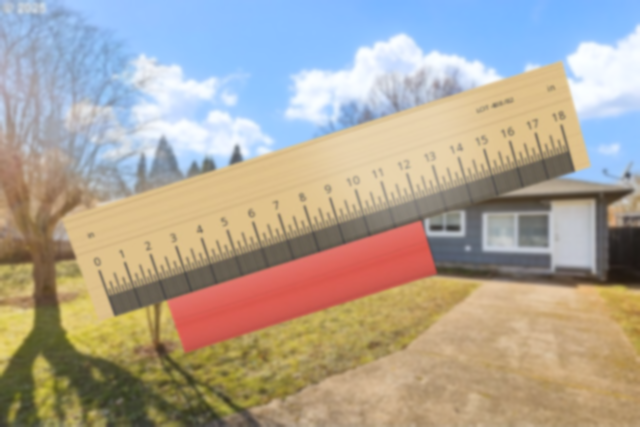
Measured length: 10 in
